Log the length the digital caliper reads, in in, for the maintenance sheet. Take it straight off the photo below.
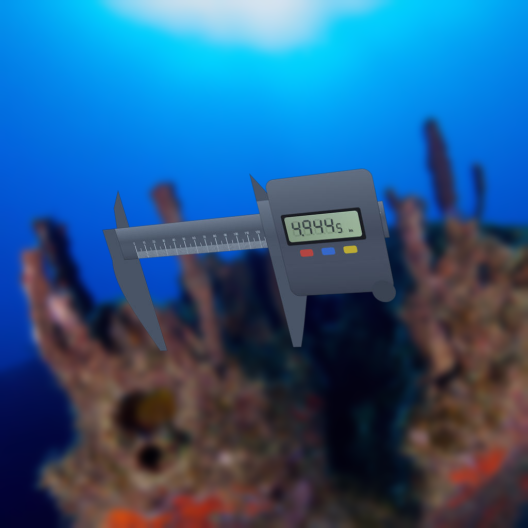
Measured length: 4.9445 in
